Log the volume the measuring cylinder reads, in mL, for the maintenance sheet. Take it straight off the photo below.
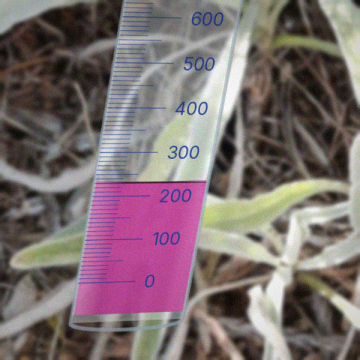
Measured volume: 230 mL
